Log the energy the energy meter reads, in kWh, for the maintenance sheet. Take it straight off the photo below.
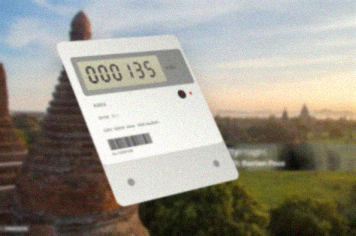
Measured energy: 135 kWh
